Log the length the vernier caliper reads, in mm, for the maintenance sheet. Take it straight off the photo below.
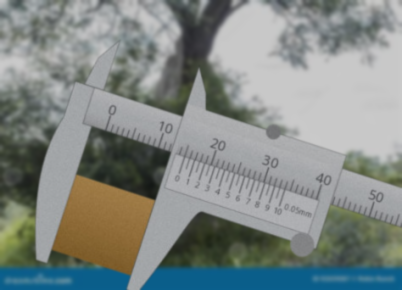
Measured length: 15.0 mm
